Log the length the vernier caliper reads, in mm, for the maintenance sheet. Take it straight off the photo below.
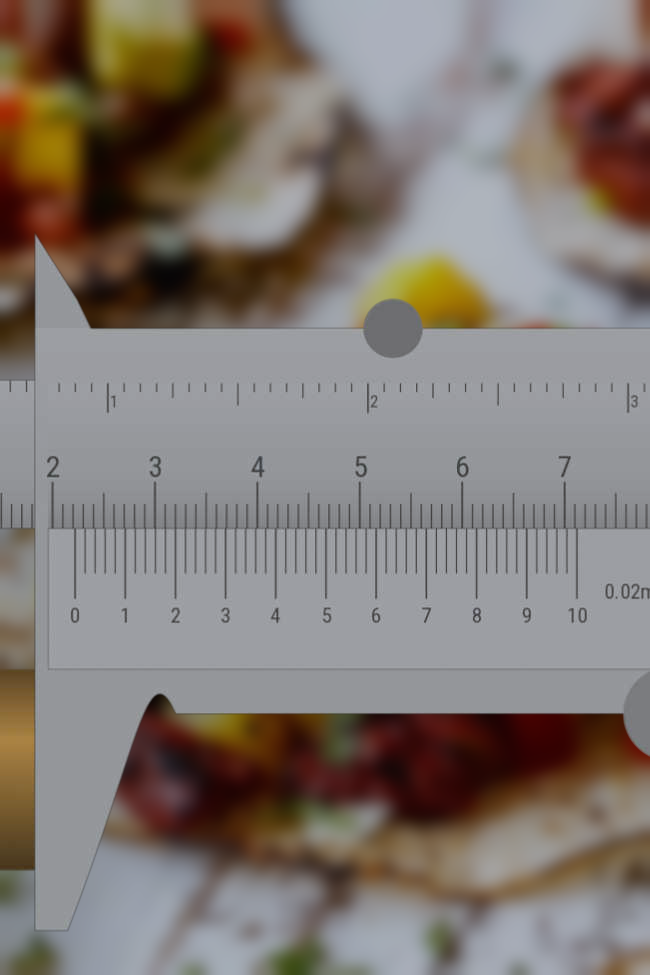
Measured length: 22.2 mm
